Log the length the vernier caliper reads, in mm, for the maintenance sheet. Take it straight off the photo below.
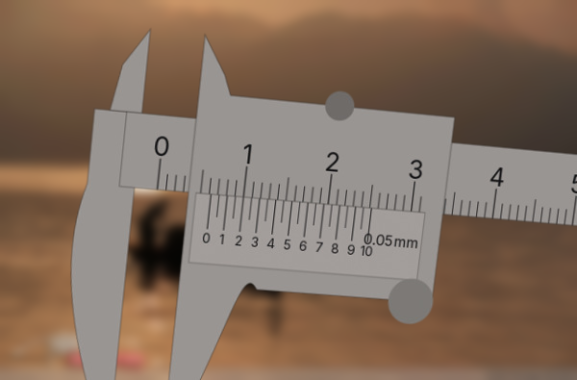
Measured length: 6.2 mm
